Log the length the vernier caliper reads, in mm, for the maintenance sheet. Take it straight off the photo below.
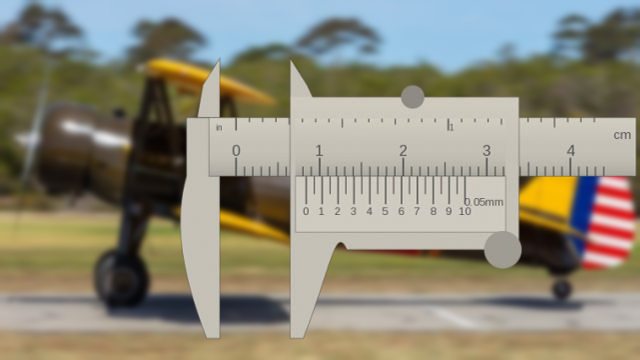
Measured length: 8.4 mm
